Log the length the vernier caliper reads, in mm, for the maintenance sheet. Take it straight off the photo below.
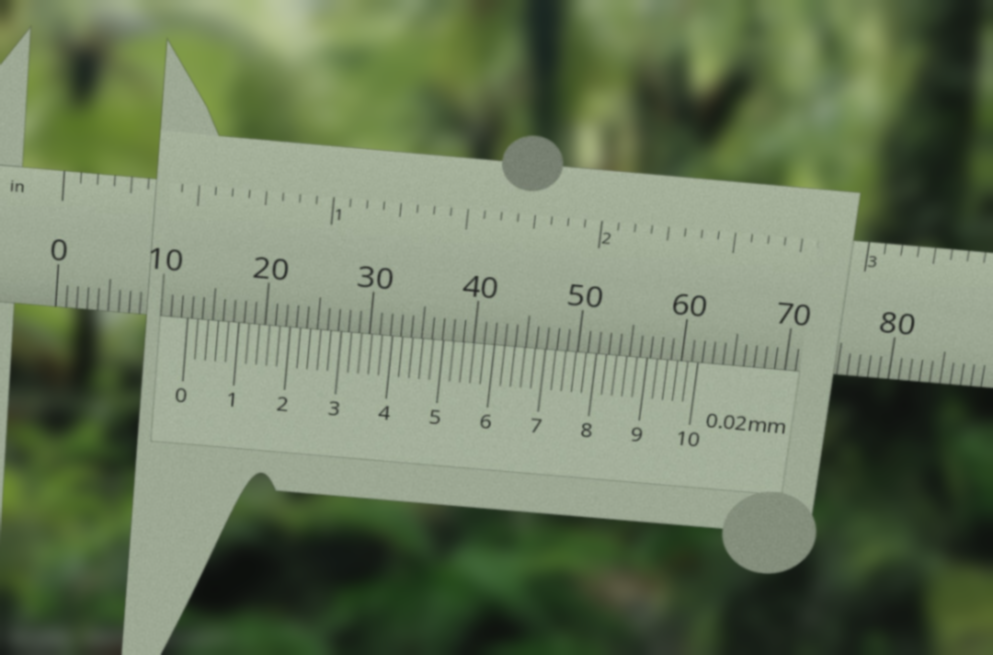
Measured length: 12.6 mm
